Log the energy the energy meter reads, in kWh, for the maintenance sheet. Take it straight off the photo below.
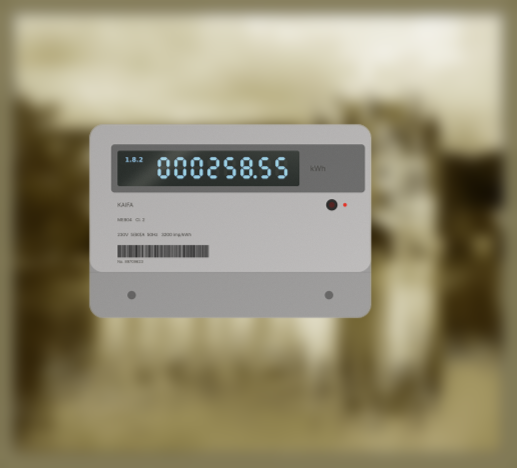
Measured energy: 258.55 kWh
